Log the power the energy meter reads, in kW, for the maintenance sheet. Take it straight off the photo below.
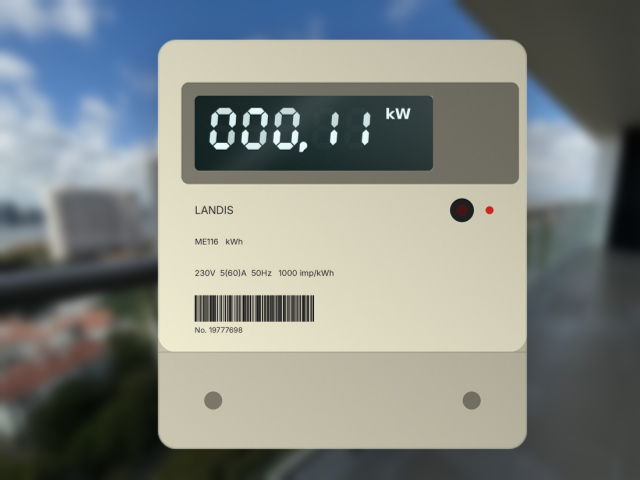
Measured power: 0.11 kW
